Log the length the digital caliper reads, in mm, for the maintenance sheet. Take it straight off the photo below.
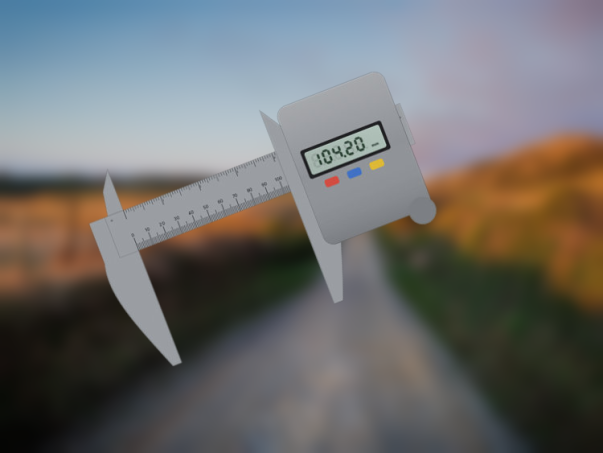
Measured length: 104.20 mm
